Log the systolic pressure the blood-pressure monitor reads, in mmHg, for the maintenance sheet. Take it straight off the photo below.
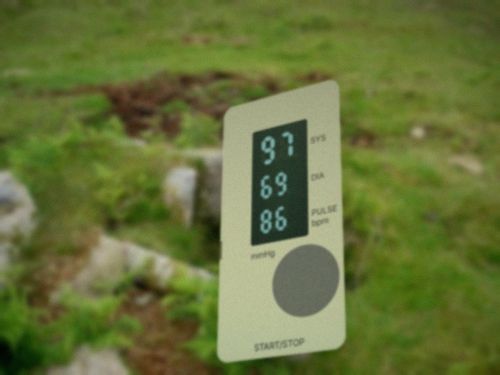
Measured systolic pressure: 97 mmHg
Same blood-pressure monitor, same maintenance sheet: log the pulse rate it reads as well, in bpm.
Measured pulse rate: 86 bpm
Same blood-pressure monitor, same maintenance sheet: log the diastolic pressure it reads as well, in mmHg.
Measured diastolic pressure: 69 mmHg
